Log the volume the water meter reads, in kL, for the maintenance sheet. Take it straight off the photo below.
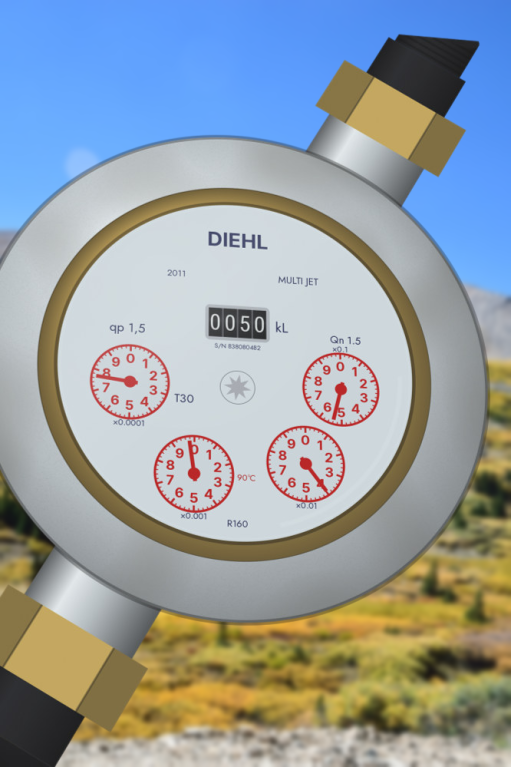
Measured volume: 50.5397 kL
